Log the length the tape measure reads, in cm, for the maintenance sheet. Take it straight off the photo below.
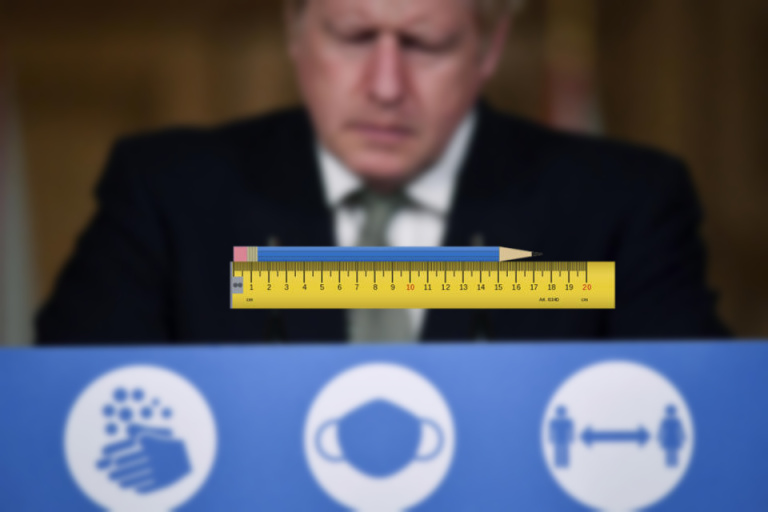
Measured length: 17.5 cm
